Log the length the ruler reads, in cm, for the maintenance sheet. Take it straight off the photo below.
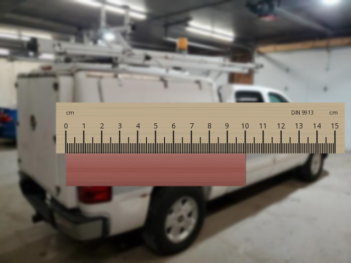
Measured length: 10 cm
